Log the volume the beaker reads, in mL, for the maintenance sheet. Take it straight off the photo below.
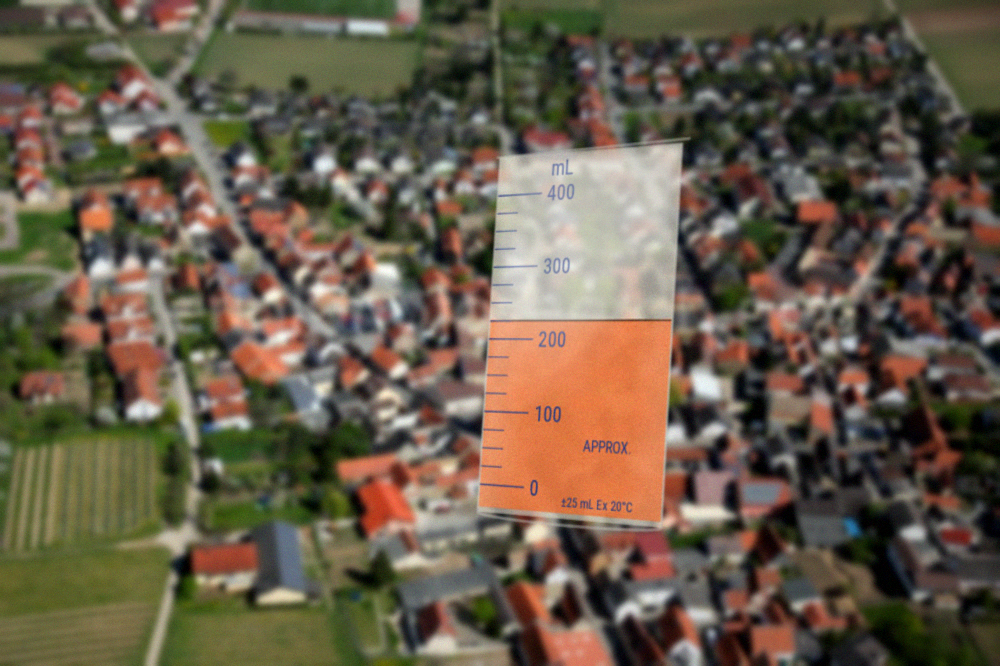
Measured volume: 225 mL
